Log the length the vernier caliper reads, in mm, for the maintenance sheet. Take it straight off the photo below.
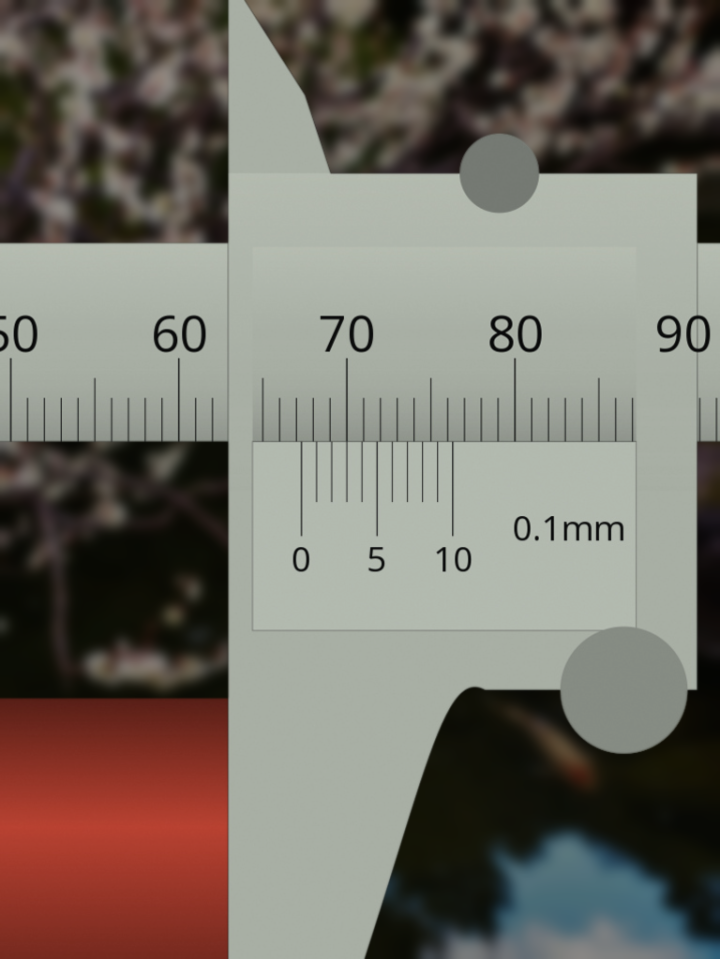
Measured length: 67.3 mm
